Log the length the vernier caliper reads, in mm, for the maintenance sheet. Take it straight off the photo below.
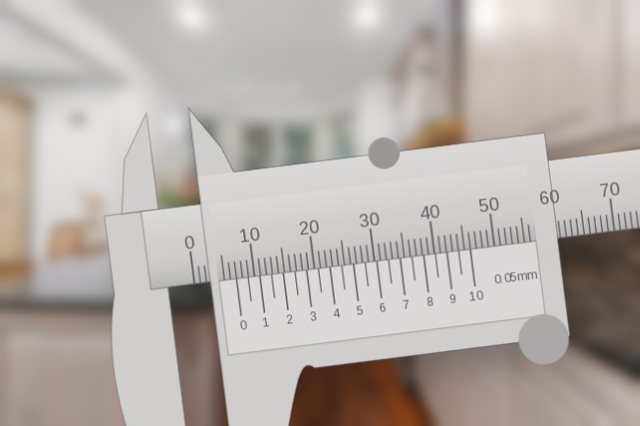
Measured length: 7.0 mm
